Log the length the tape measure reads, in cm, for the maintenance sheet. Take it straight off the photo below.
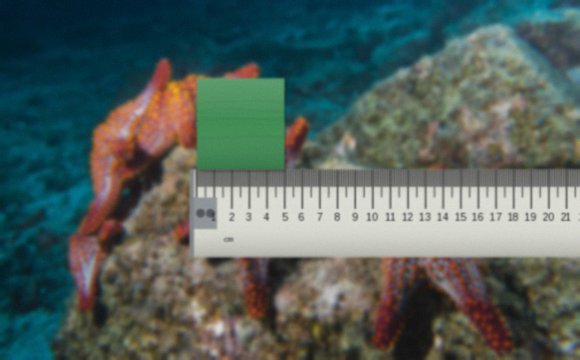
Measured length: 5 cm
